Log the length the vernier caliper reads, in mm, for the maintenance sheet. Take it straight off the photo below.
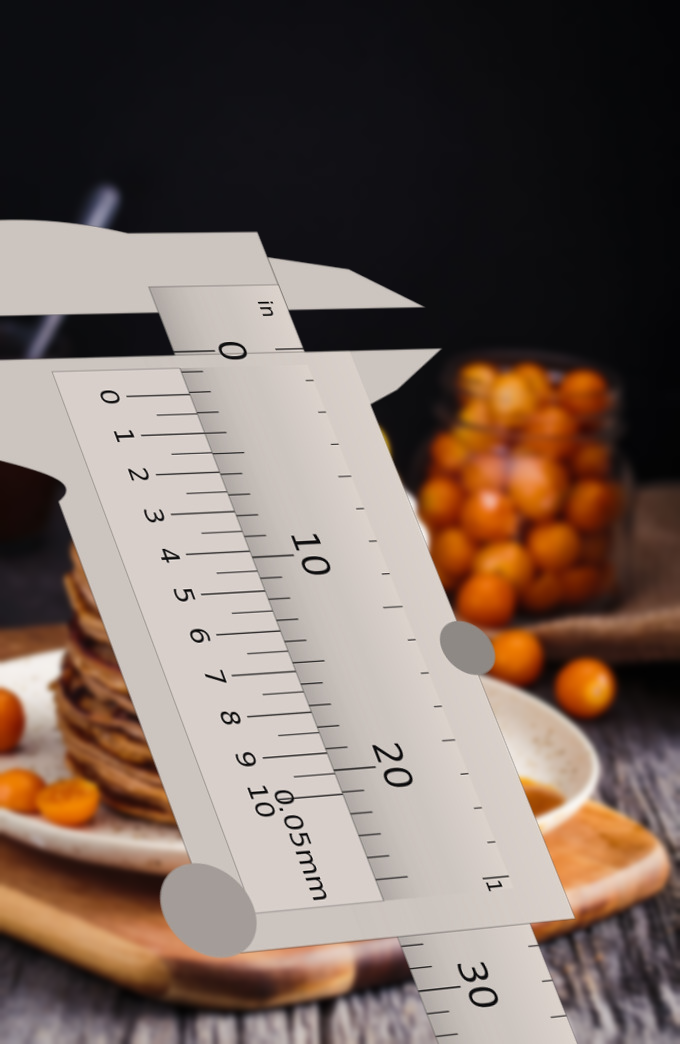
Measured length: 2.1 mm
